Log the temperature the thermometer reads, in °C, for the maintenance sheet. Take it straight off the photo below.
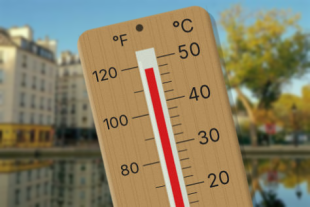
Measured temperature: 48 °C
